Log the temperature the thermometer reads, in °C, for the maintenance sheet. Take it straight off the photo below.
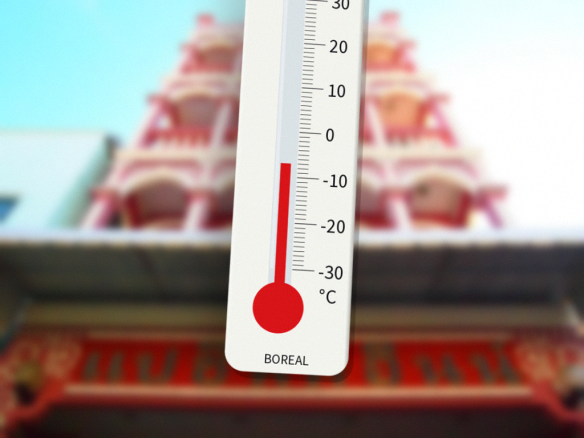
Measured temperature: -7 °C
